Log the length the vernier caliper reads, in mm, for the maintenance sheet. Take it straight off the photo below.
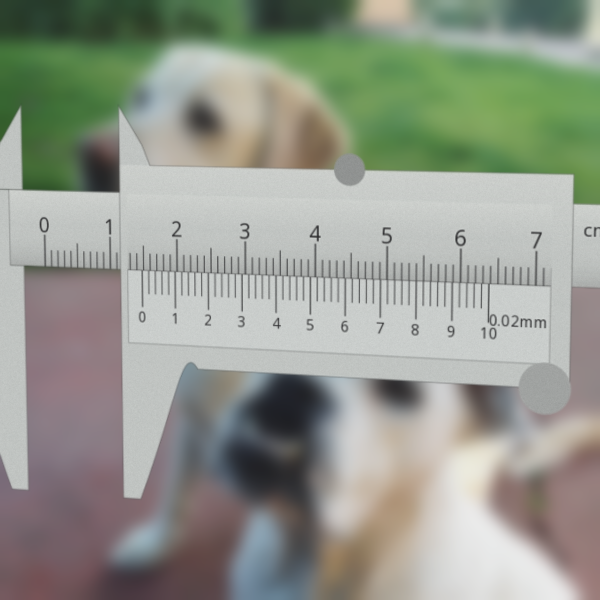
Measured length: 14.8 mm
